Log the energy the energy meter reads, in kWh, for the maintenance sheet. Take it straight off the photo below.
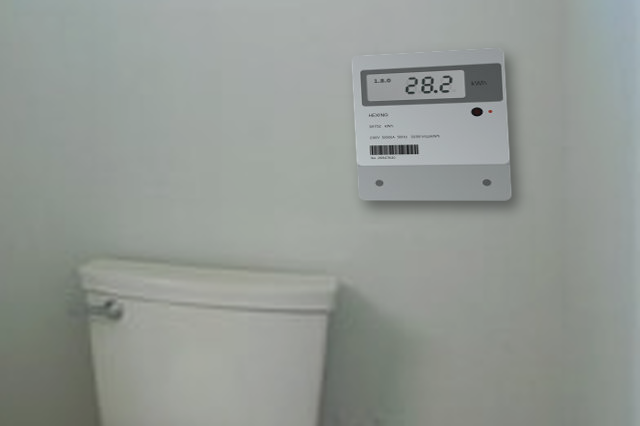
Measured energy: 28.2 kWh
